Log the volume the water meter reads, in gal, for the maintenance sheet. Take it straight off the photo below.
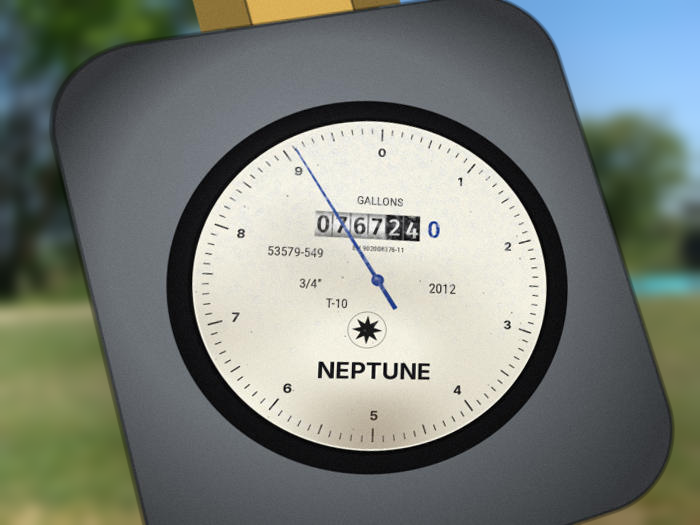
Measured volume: 767239.1 gal
